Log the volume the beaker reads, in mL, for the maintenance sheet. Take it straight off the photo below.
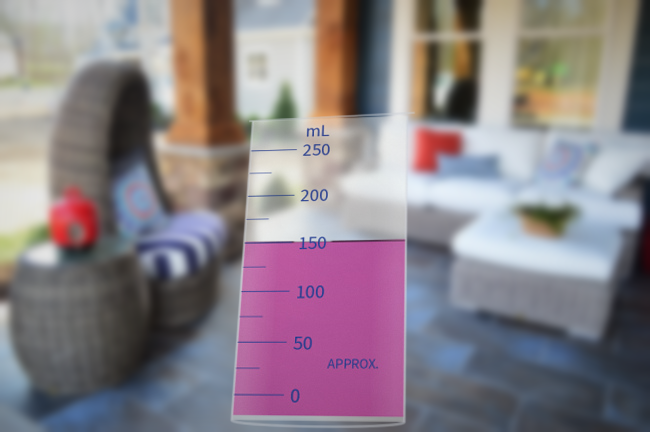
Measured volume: 150 mL
